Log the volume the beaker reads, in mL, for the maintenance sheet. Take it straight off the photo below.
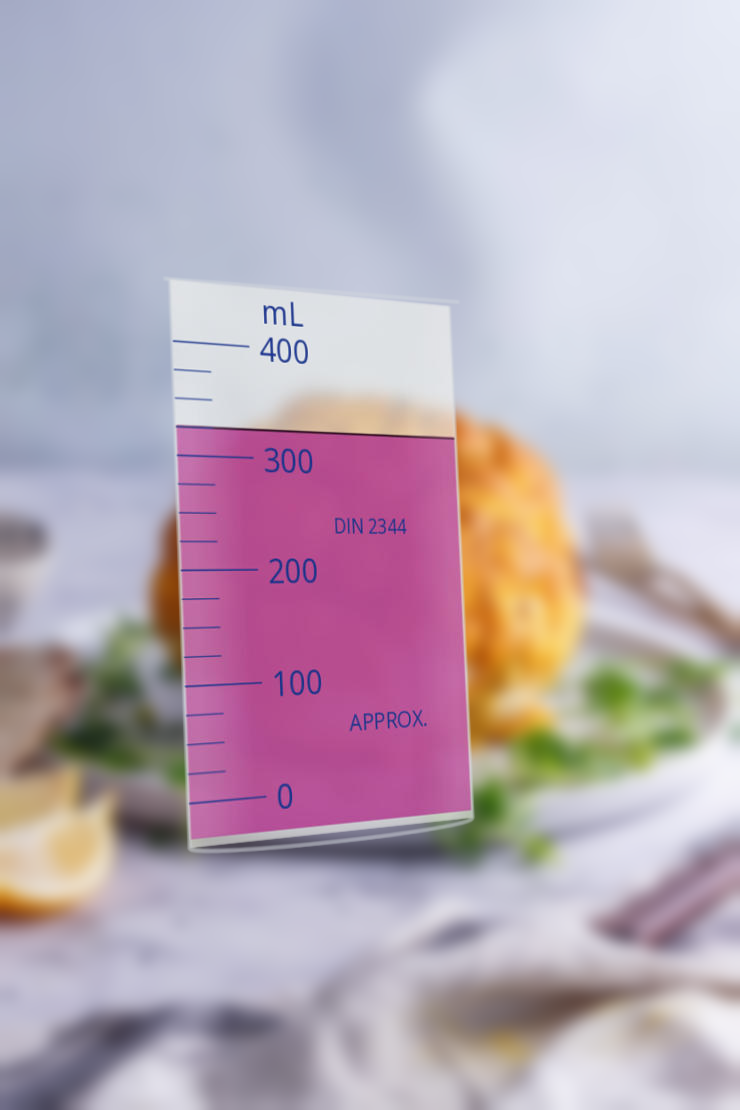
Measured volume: 325 mL
